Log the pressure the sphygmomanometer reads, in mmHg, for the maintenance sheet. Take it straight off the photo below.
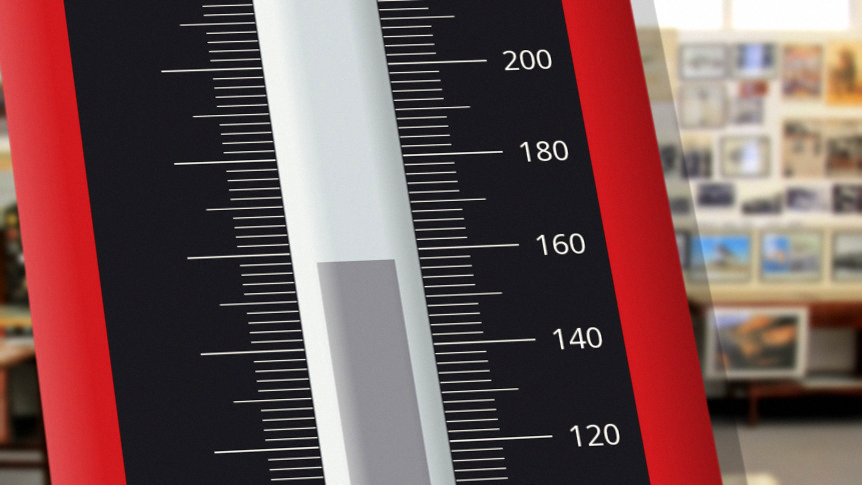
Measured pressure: 158 mmHg
